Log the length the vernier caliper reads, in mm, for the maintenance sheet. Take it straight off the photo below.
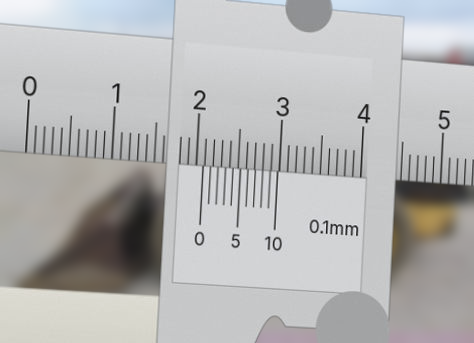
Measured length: 20.8 mm
